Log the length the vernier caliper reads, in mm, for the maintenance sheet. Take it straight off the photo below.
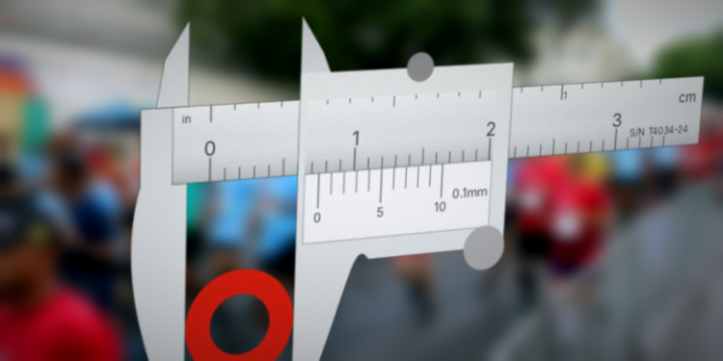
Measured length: 7.5 mm
